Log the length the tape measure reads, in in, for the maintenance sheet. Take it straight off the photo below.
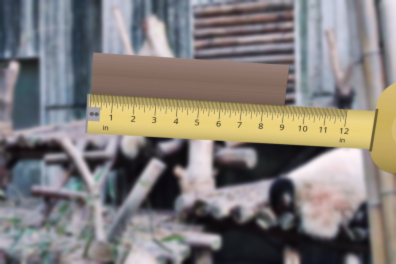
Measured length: 9 in
